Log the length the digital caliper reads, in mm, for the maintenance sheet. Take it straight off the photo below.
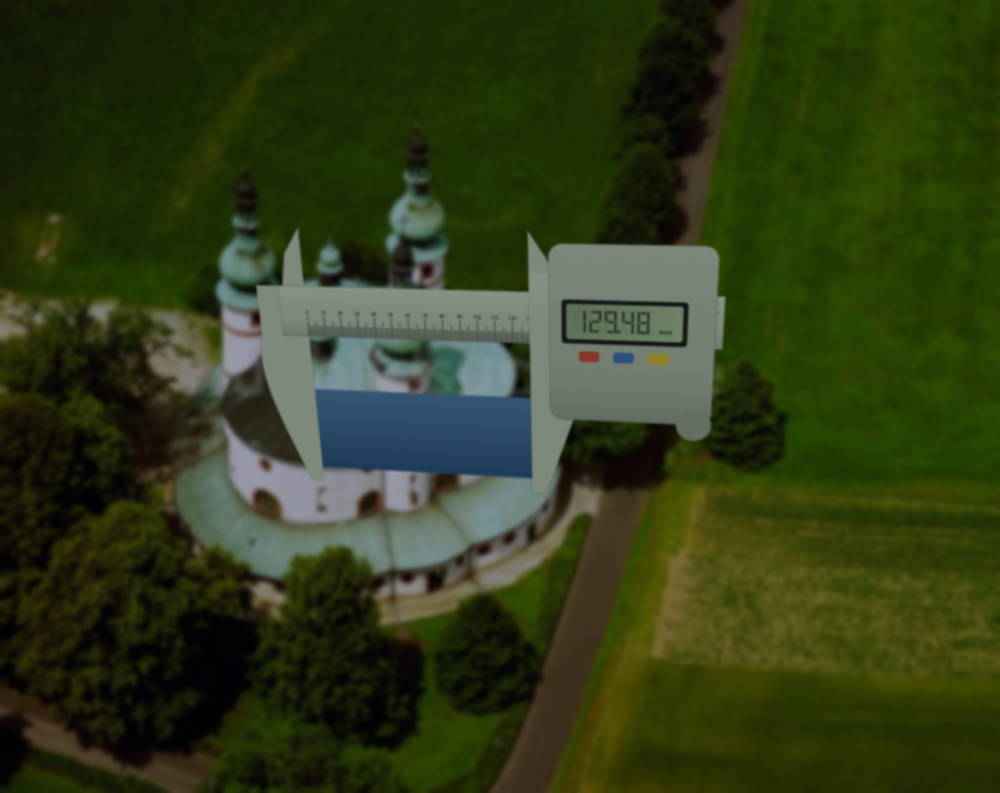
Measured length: 129.48 mm
